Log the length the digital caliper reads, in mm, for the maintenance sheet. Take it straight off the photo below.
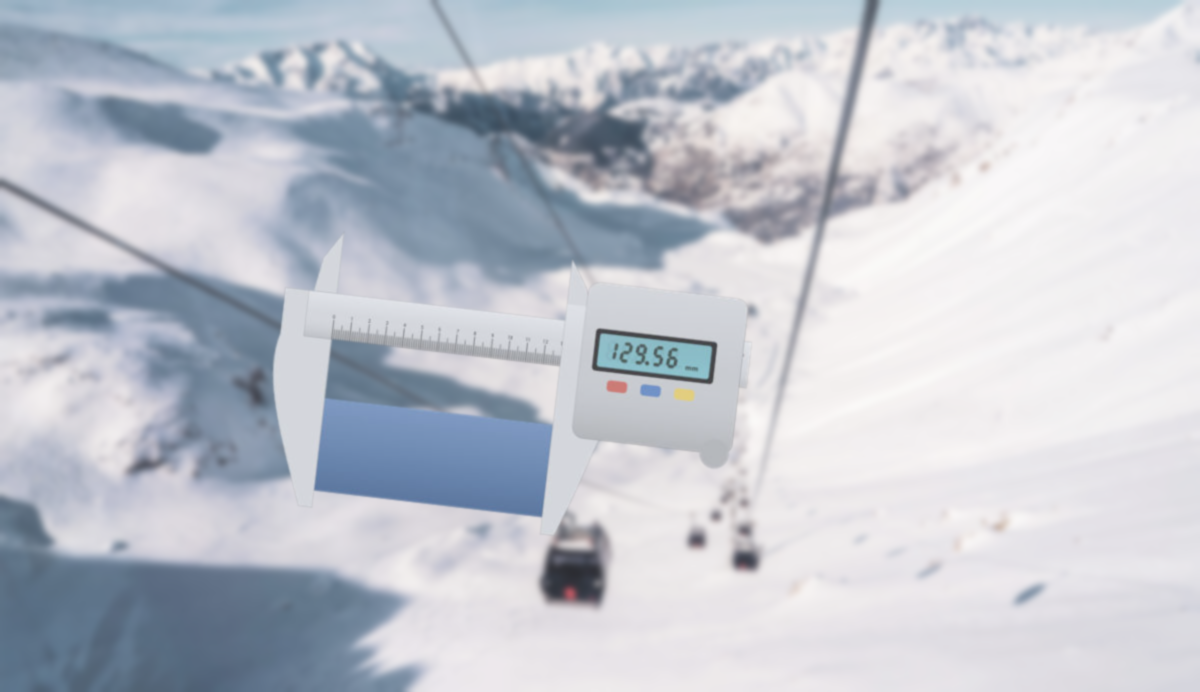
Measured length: 129.56 mm
